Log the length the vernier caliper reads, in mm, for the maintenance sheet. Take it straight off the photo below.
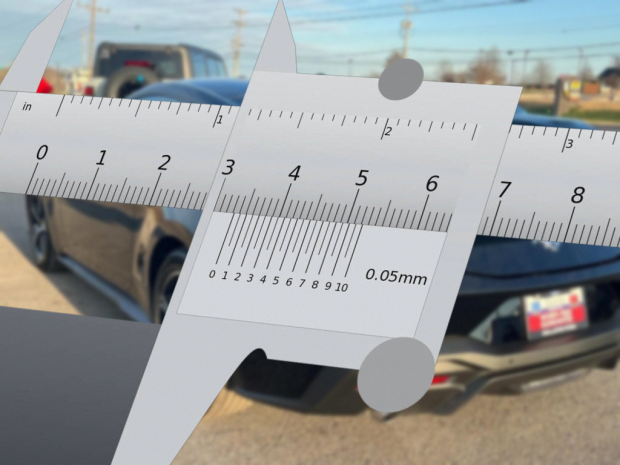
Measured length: 33.2 mm
